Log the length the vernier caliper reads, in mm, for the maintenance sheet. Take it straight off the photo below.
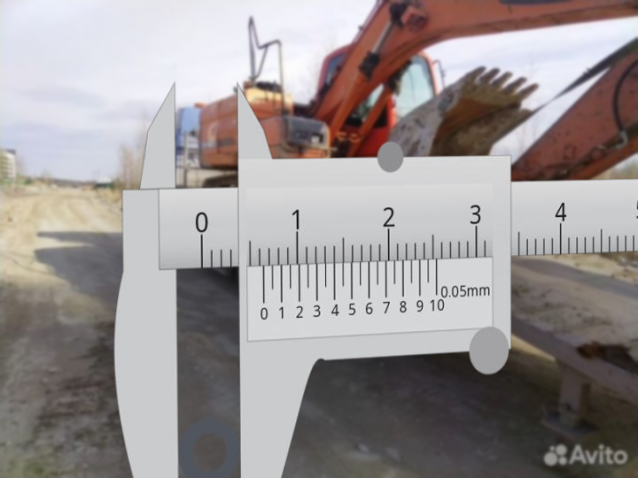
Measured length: 6.4 mm
